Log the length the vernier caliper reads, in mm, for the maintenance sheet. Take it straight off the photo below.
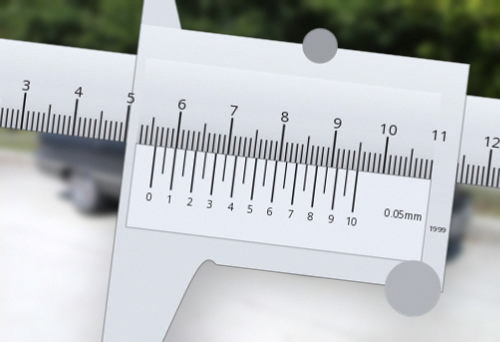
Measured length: 56.0 mm
